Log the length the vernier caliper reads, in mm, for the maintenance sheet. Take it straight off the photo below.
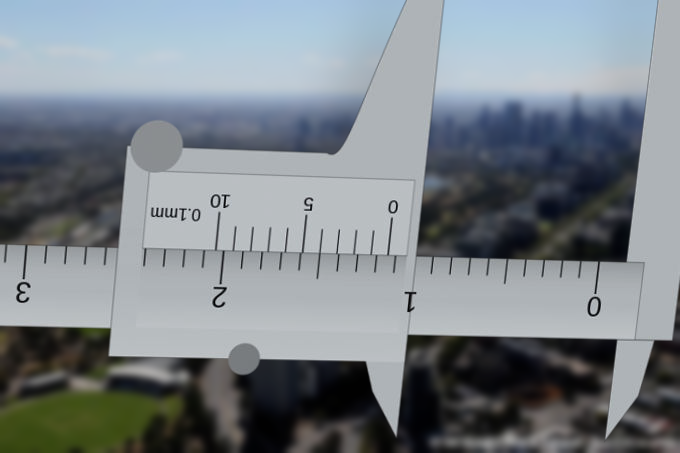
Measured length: 11.4 mm
